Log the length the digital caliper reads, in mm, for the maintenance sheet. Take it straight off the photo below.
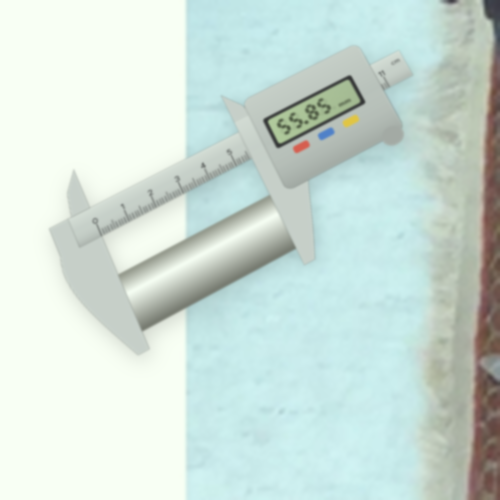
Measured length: 55.85 mm
